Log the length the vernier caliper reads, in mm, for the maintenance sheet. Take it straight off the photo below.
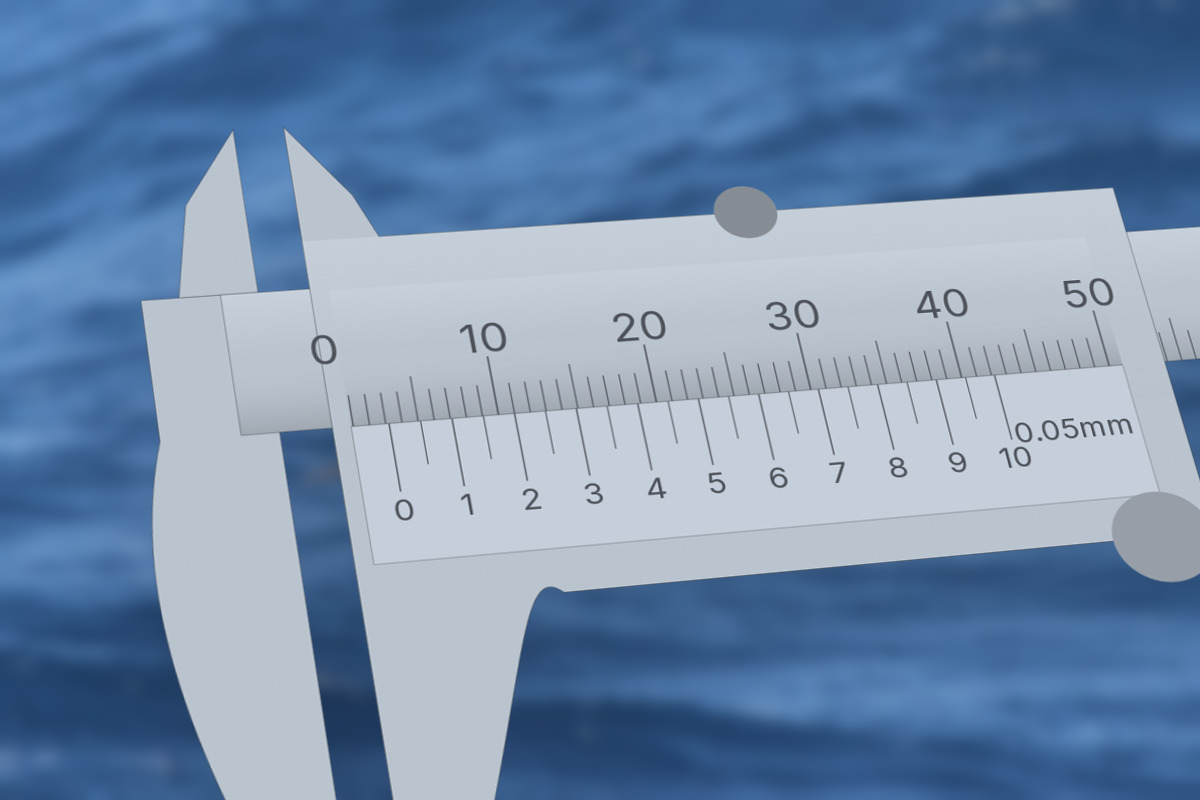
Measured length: 3.2 mm
